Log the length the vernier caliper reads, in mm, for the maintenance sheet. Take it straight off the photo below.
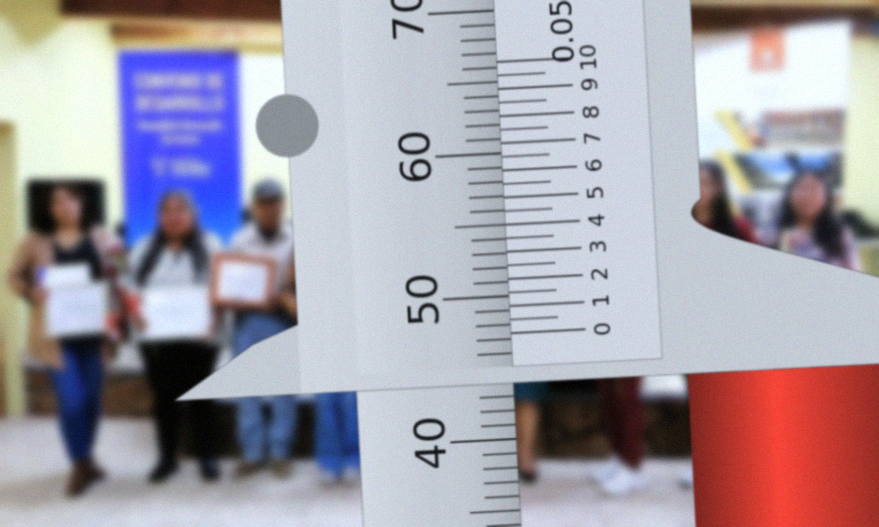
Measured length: 47.4 mm
